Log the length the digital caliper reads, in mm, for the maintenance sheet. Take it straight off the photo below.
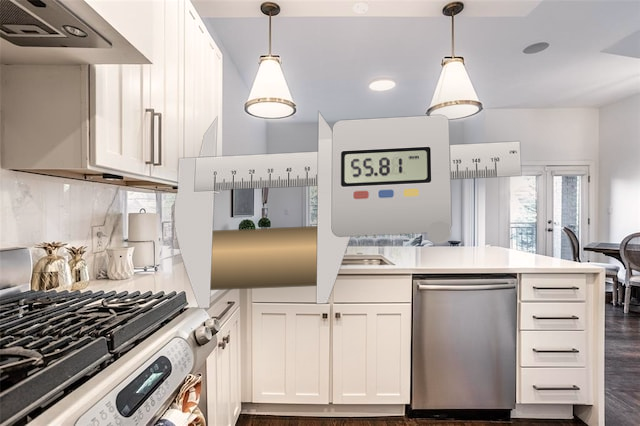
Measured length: 55.81 mm
